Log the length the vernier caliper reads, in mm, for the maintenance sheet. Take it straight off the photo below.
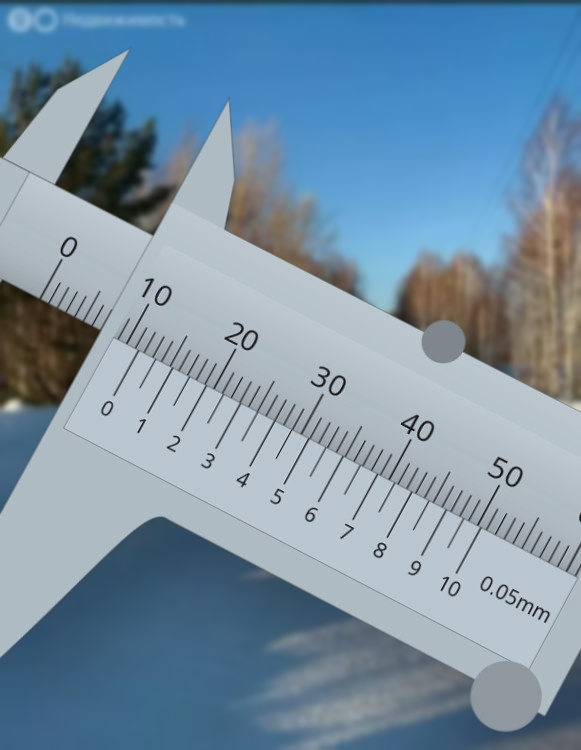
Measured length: 11.4 mm
